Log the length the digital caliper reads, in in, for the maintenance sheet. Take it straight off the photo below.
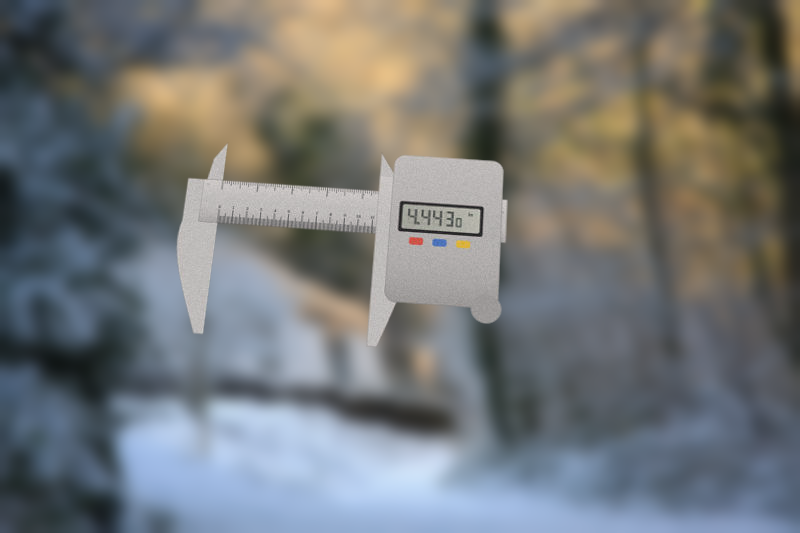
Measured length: 4.4430 in
